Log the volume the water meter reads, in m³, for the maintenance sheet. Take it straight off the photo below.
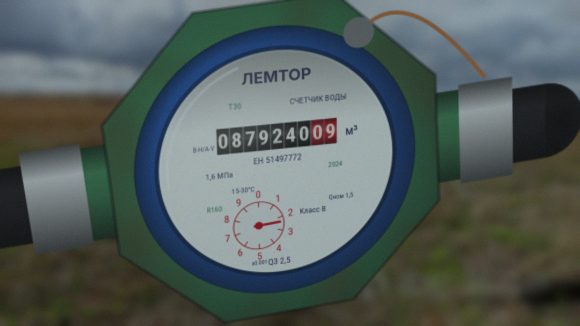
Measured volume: 879240.092 m³
